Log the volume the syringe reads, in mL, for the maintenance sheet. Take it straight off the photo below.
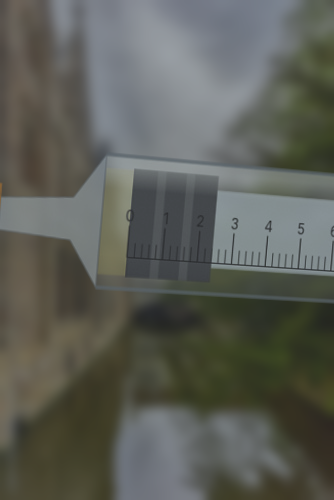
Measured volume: 0 mL
